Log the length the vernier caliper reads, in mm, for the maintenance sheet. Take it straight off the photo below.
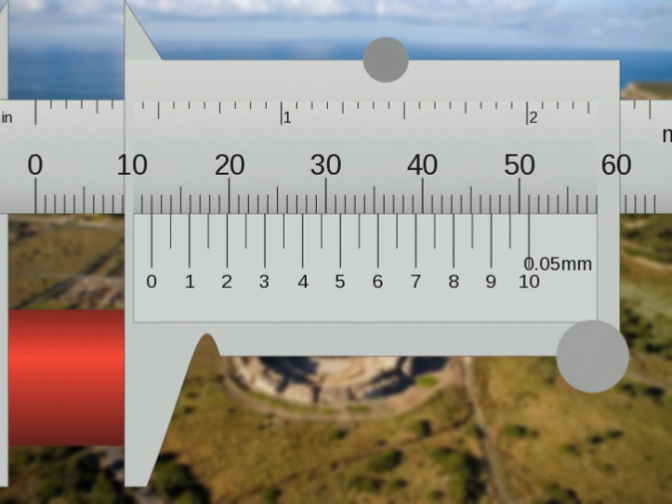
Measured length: 12.0 mm
